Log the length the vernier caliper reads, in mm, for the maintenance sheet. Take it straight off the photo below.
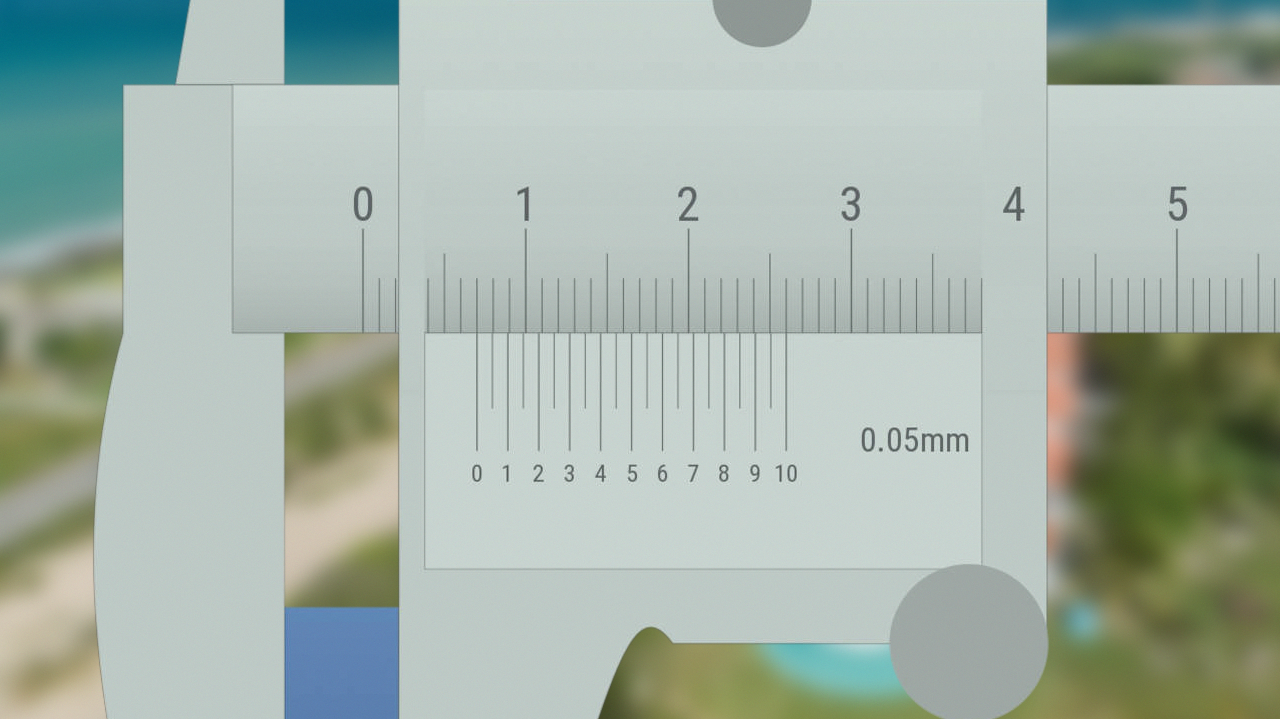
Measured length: 7.0 mm
